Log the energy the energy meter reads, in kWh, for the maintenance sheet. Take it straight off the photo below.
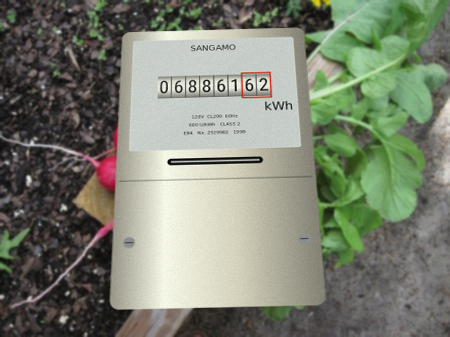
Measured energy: 68861.62 kWh
